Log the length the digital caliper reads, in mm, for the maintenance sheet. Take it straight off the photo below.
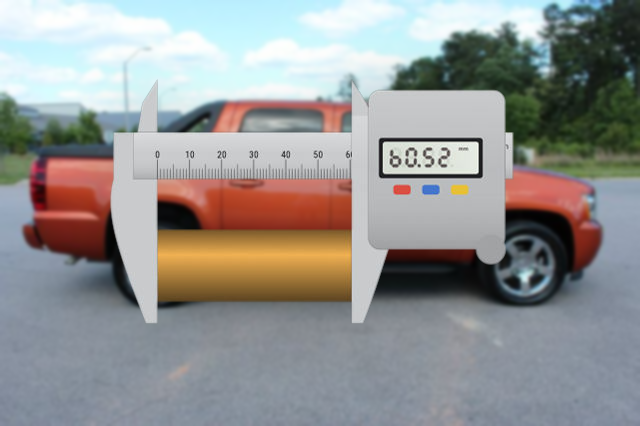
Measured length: 60.52 mm
